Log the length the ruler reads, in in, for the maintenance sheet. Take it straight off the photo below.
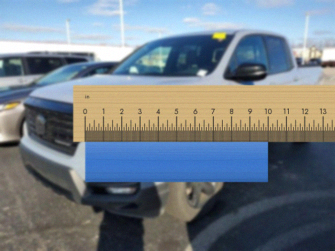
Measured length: 10 in
